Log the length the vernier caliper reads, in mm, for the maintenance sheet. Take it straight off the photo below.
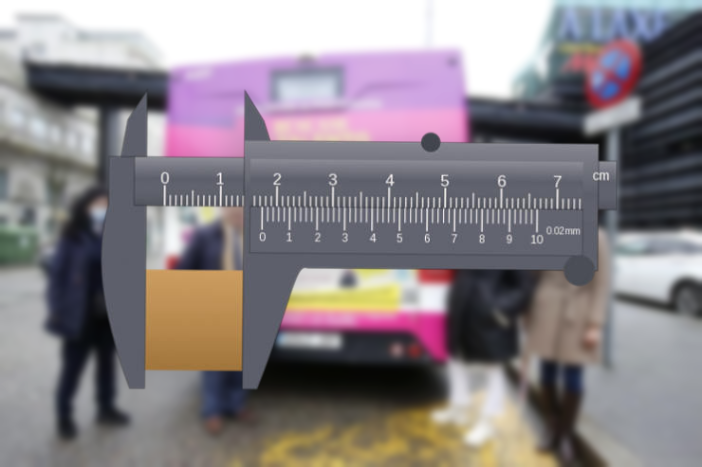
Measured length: 17.4 mm
